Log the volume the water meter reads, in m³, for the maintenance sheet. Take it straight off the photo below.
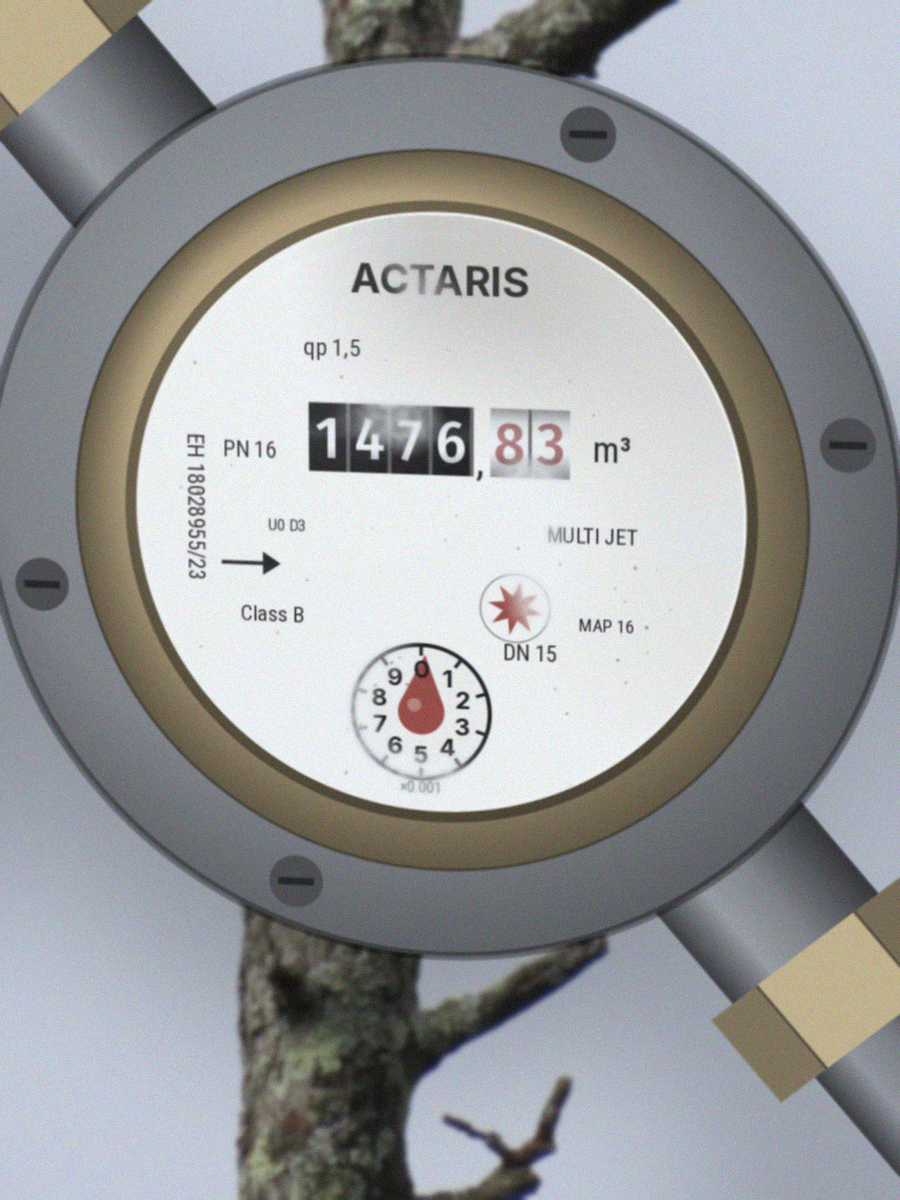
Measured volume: 1476.830 m³
